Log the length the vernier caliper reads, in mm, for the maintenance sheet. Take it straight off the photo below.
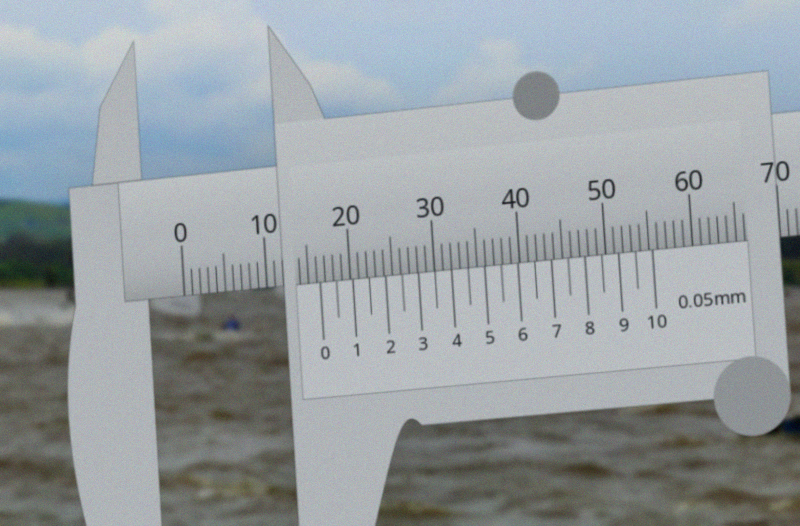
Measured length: 16.4 mm
